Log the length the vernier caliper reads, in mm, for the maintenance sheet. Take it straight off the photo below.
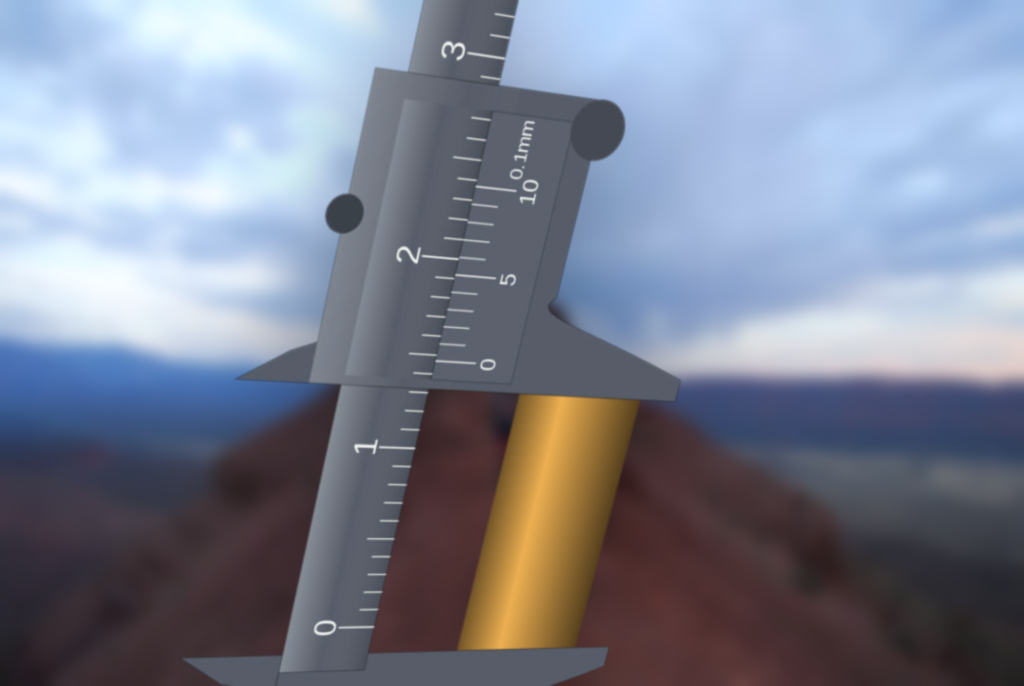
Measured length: 14.7 mm
